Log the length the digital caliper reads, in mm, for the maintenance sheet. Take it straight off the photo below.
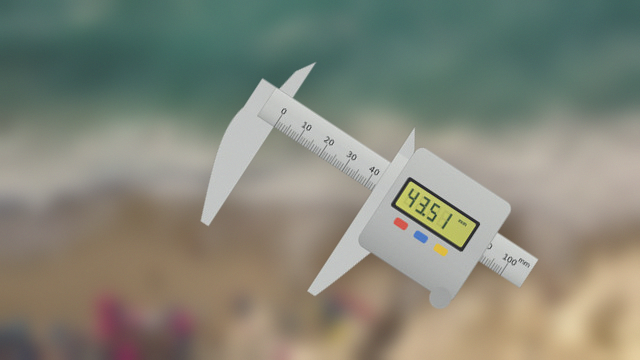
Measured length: 43.51 mm
